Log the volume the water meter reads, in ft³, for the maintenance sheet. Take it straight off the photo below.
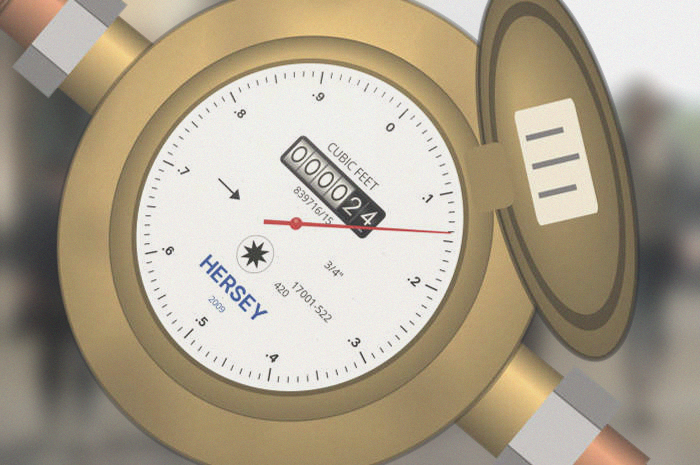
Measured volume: 24.14 ft³
